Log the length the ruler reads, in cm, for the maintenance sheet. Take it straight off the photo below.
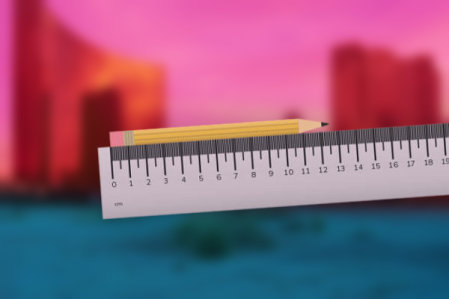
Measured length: 12.5 cm
